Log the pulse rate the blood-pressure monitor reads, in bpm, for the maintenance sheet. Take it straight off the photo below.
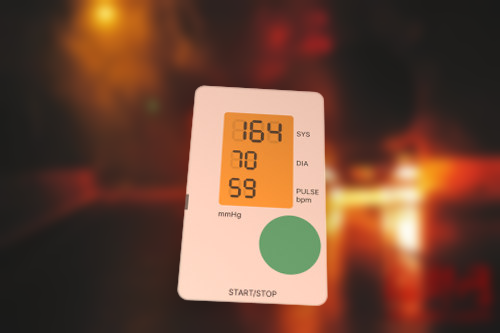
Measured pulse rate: 59 bpm
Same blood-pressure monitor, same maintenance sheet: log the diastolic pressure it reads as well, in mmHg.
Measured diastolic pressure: 70 mmHg
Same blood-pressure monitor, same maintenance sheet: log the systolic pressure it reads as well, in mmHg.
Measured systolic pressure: 164 mmHg
